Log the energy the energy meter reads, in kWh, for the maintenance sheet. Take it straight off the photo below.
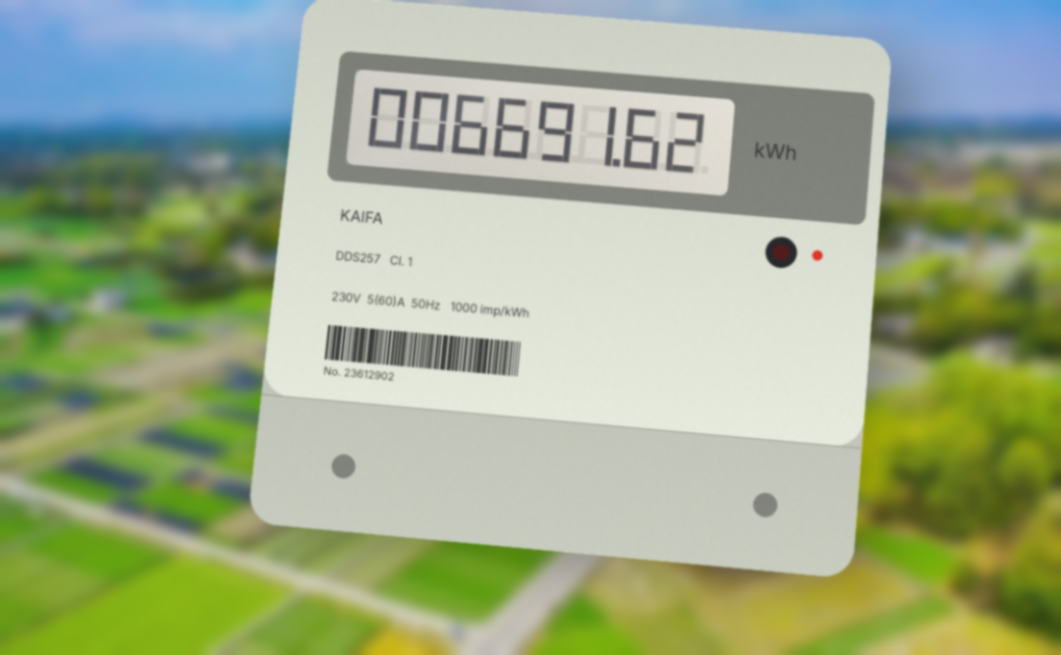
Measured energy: 6691.62 kWh
